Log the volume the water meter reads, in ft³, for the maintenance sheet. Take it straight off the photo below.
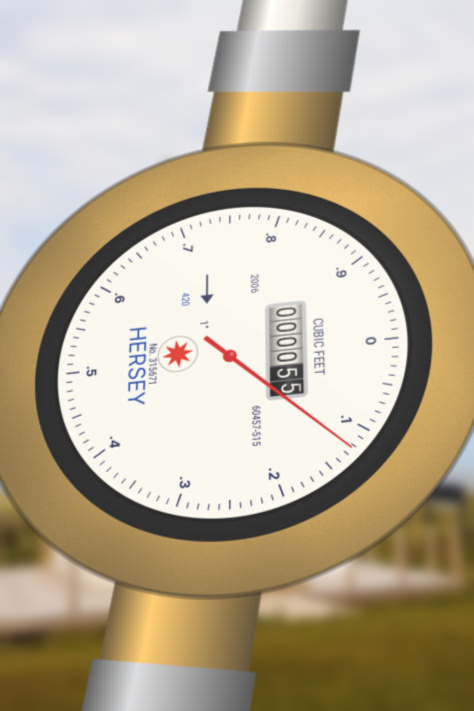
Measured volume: 55.12 ft³
